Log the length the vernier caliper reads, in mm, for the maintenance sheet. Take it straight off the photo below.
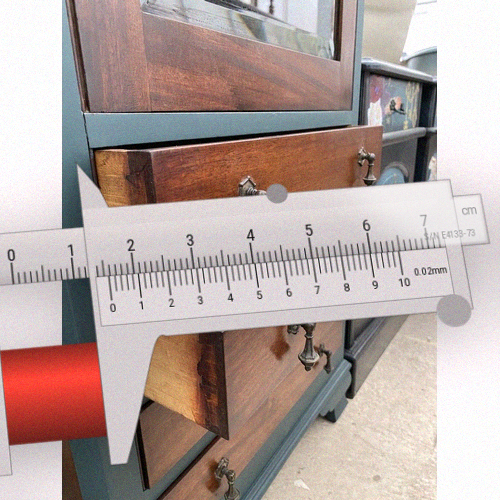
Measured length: 15.8 mm
